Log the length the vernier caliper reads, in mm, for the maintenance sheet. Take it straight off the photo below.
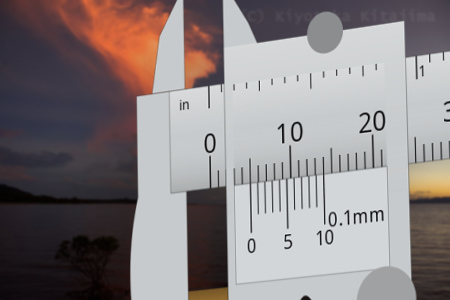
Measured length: 5.0 mm
